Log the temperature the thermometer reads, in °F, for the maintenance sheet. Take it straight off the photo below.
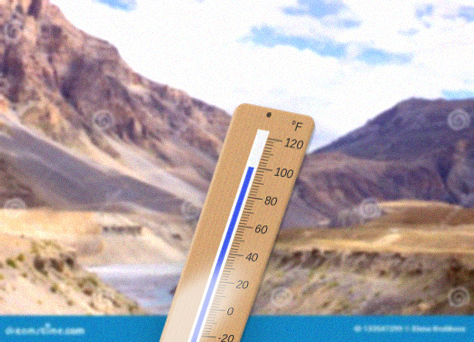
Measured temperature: 100 °F
